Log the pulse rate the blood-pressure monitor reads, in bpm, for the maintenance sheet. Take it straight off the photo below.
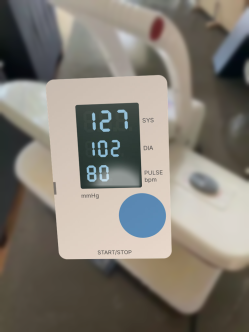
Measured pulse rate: 80 bpm
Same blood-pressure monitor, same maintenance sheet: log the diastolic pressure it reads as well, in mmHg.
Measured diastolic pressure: 102 mmHg
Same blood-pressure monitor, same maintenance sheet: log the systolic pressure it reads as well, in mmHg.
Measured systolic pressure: 127 mmHg
